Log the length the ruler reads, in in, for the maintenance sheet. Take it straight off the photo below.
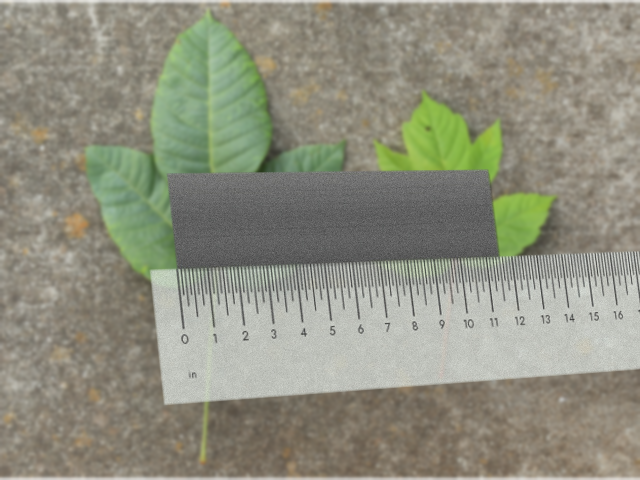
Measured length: 11.5 in
